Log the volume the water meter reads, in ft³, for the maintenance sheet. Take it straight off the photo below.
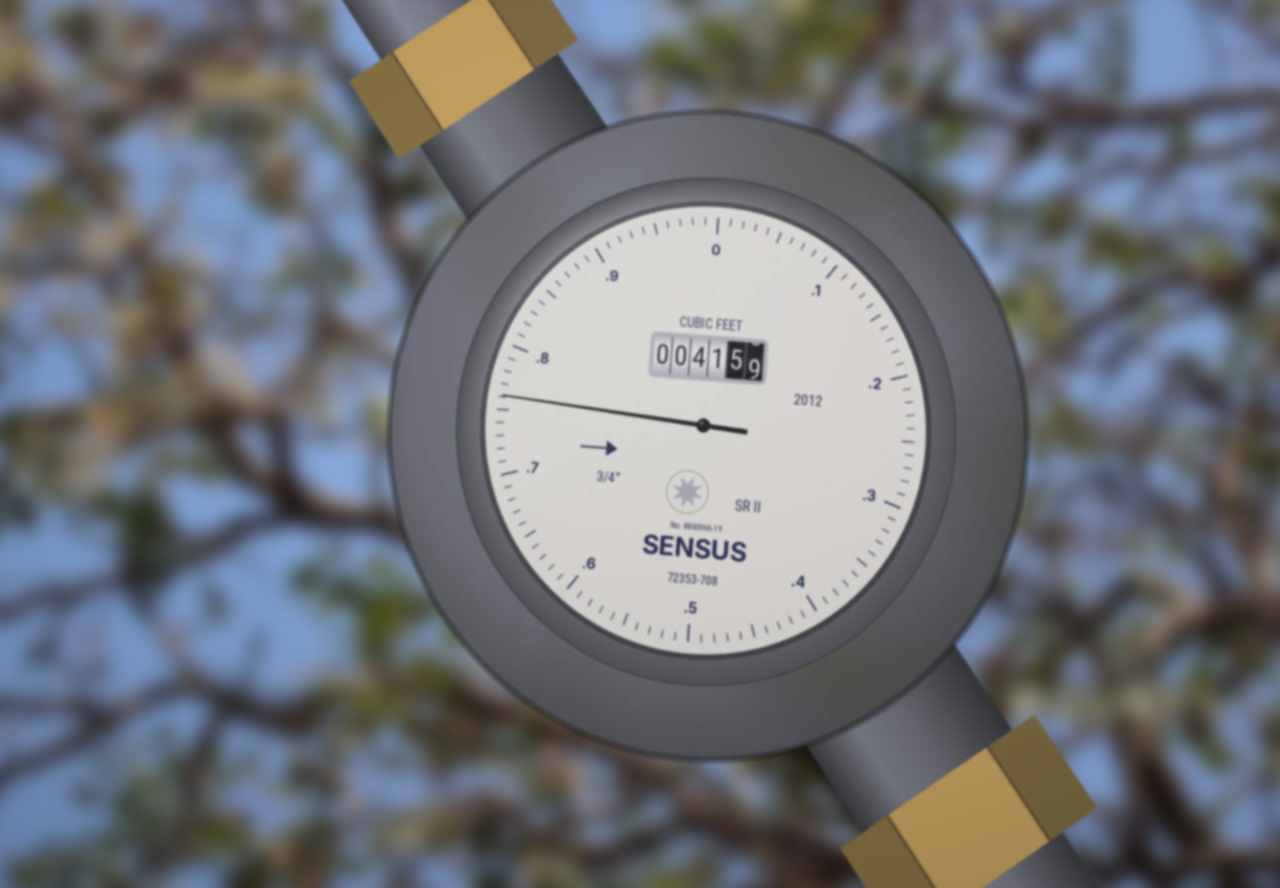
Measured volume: 4158.76 ft³
